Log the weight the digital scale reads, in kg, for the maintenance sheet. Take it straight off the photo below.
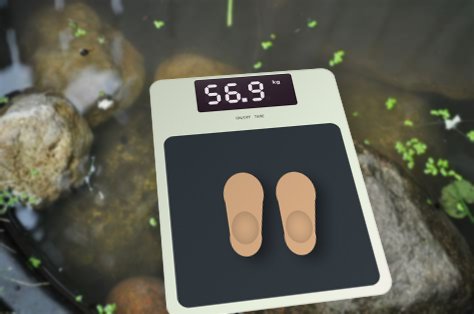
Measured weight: 56.9 kg
